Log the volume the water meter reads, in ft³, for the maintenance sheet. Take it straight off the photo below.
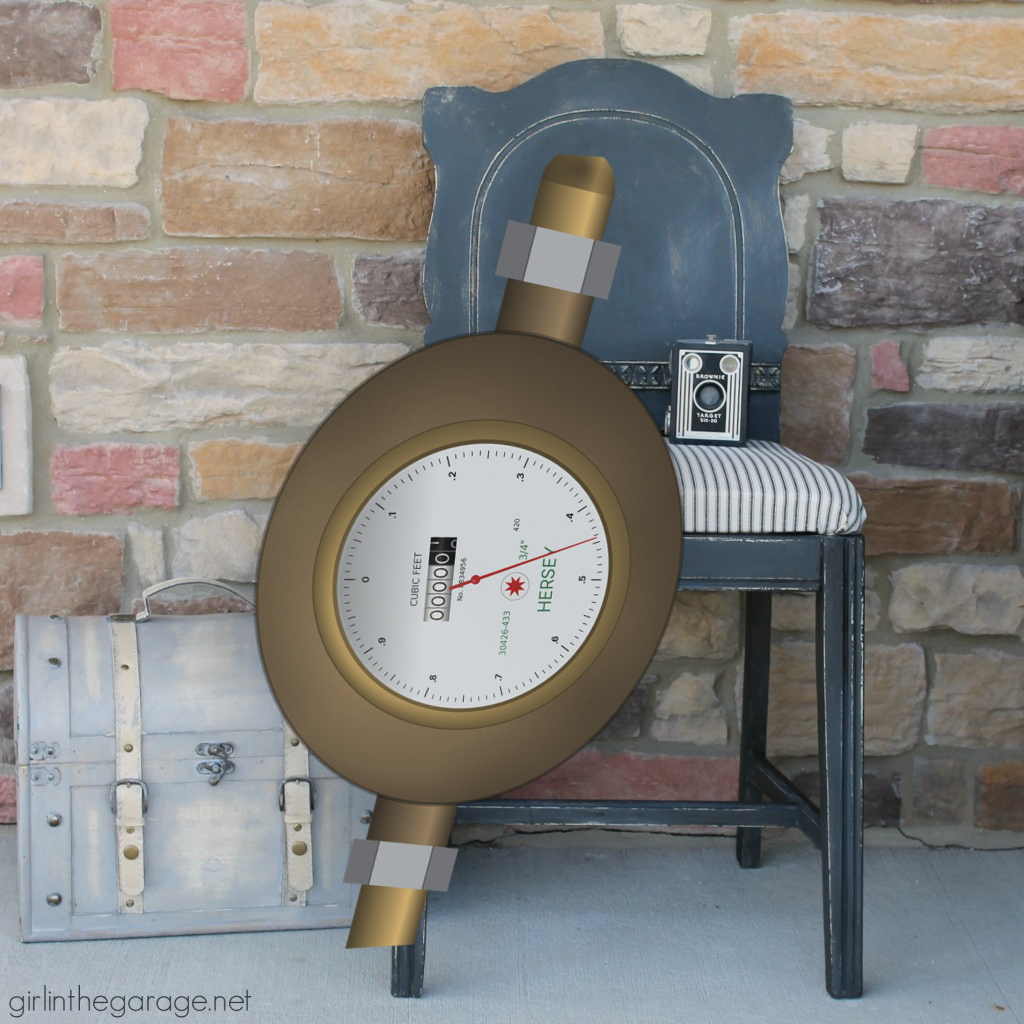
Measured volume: 1.44 ft³
